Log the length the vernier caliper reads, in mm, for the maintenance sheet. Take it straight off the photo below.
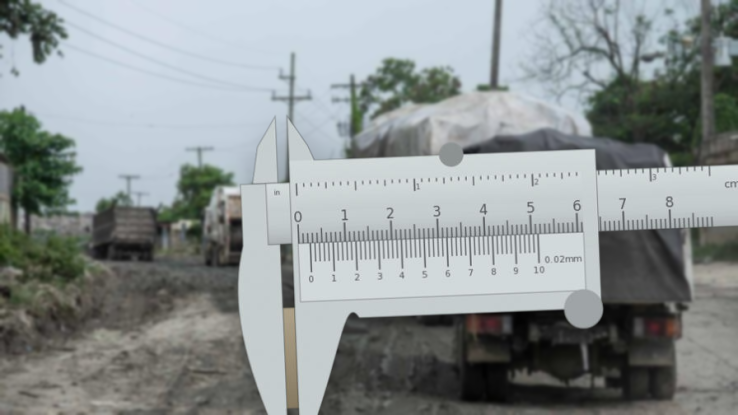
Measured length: 2.5 mm
